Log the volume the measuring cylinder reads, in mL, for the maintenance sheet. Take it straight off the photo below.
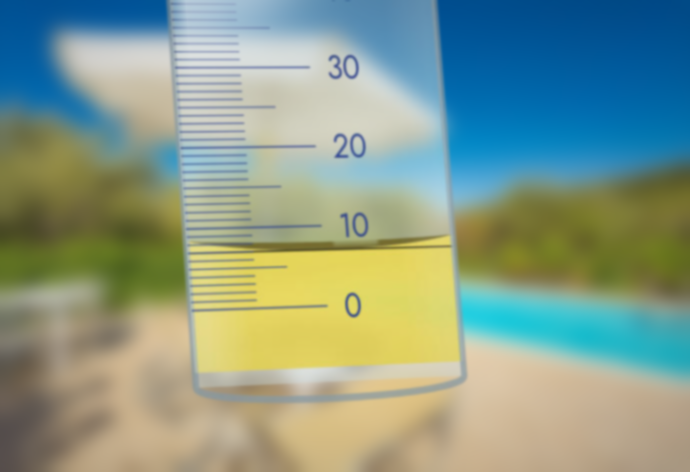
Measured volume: 7 mL
